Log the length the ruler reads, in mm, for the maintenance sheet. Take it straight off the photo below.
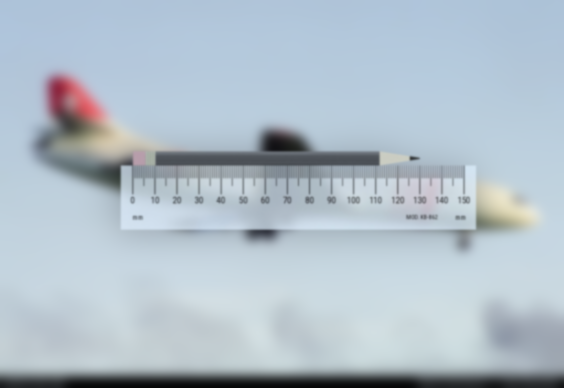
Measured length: 130 mm
